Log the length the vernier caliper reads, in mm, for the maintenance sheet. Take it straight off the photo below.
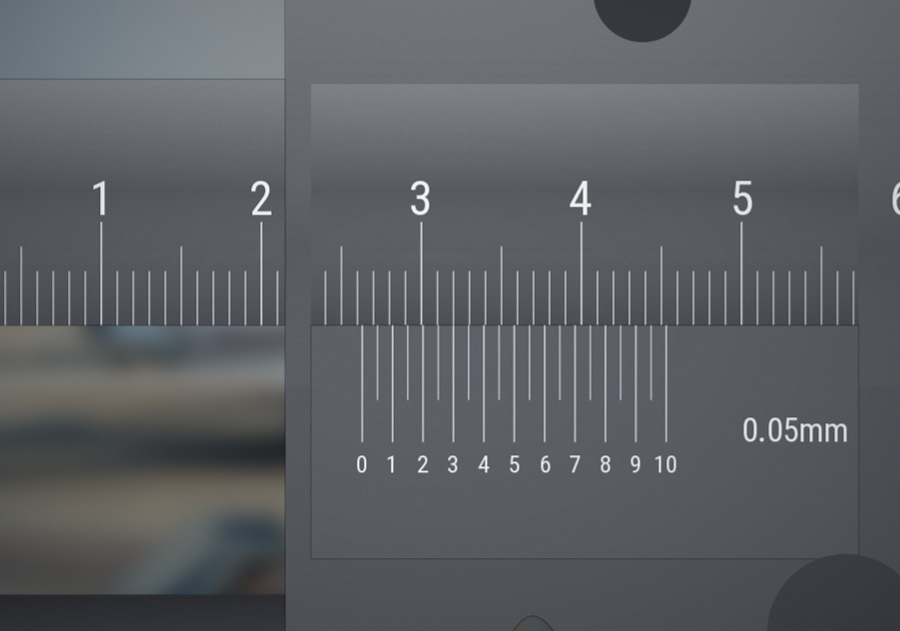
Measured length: 26.3 mm
